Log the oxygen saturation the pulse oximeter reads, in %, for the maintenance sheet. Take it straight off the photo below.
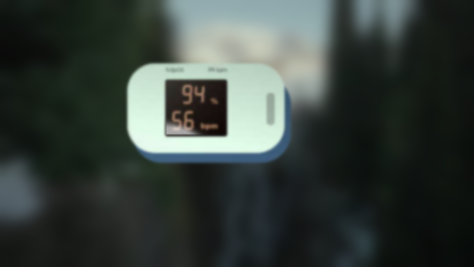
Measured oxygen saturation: 94 %
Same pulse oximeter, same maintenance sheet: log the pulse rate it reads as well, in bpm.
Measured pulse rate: 56 bpm
